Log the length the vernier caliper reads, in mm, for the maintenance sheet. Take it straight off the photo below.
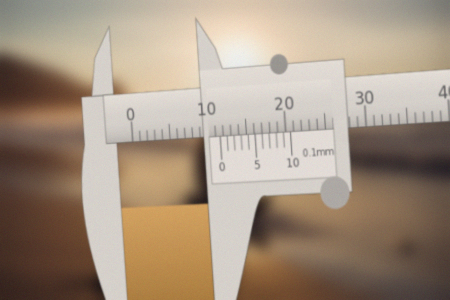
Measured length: 11.6 mm
